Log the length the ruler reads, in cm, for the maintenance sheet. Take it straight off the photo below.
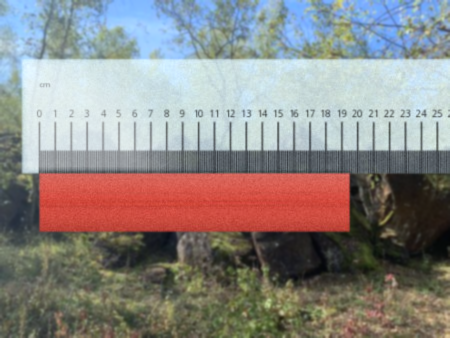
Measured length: 19.5 cm
